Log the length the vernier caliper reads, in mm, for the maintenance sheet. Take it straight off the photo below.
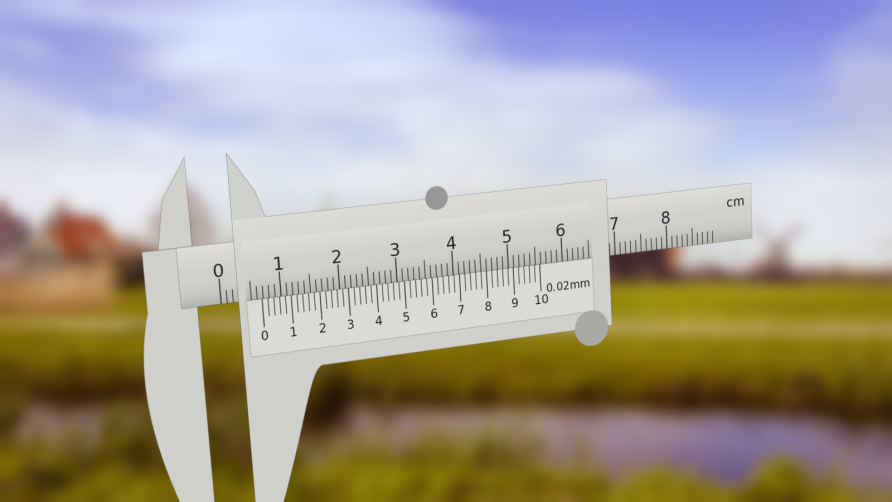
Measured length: 6.8 mm
